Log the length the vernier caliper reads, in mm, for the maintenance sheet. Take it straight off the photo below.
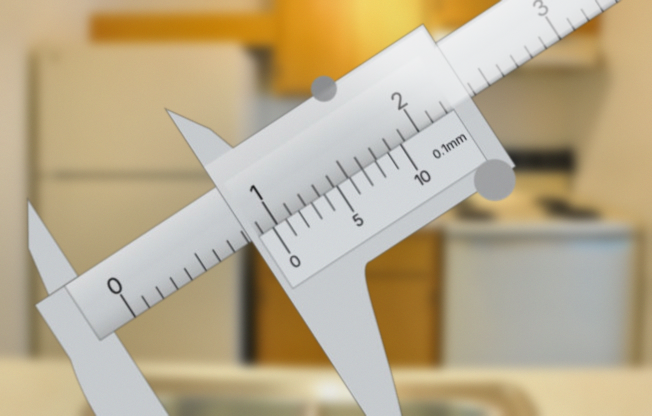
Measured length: 9.7 mm
